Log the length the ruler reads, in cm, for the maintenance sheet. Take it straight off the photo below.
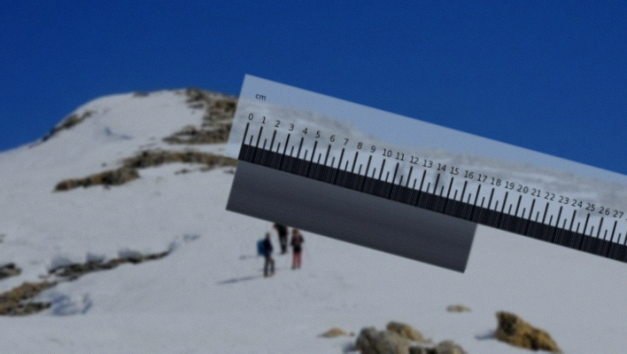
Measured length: 17.5 cm
